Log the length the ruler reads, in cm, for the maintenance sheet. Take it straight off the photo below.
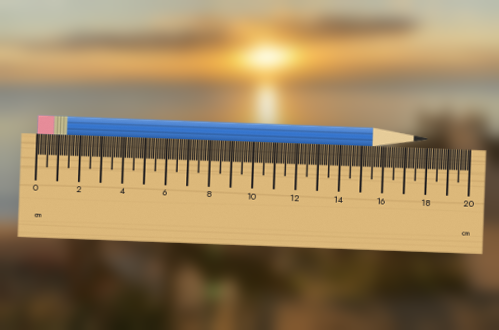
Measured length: 18 cm
